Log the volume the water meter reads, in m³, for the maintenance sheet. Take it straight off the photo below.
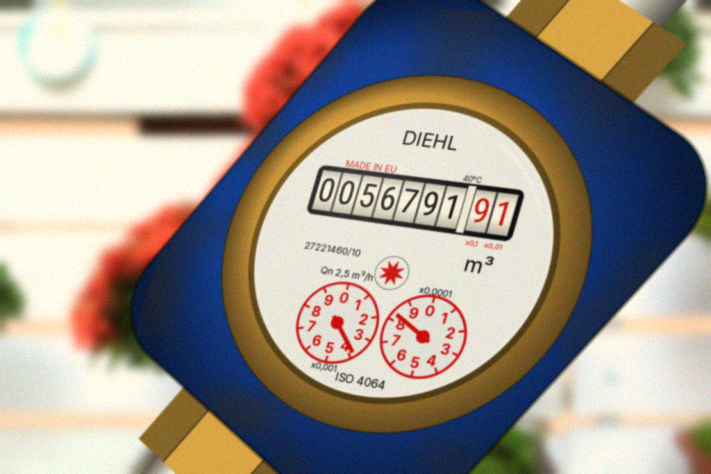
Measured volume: 56791.9138 m³
